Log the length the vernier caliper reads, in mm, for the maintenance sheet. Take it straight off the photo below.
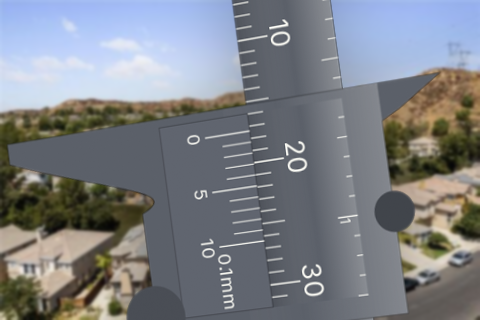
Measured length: 17.4 mm
